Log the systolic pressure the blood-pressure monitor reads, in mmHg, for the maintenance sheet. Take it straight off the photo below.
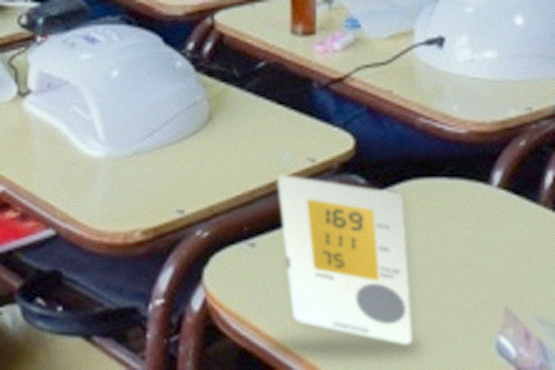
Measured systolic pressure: 169 mmHg
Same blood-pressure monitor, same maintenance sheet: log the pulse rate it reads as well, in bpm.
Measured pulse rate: 75 bpm
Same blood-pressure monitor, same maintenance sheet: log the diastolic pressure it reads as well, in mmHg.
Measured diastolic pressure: 111 mmHg
